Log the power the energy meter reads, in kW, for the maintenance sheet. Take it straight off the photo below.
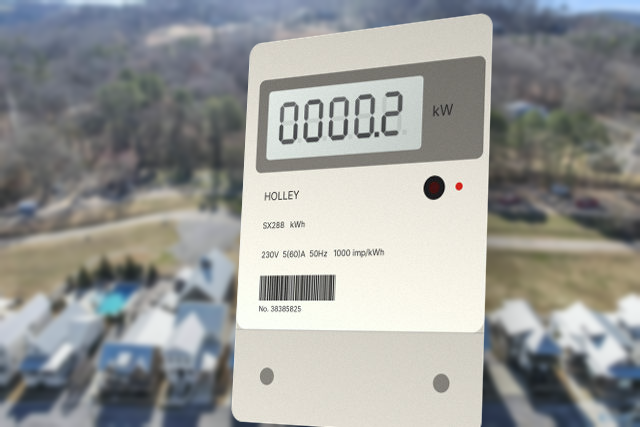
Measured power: 0.2 kW
